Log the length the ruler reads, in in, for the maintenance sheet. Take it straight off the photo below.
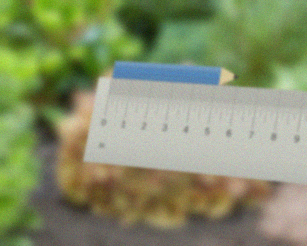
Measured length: 6 in
